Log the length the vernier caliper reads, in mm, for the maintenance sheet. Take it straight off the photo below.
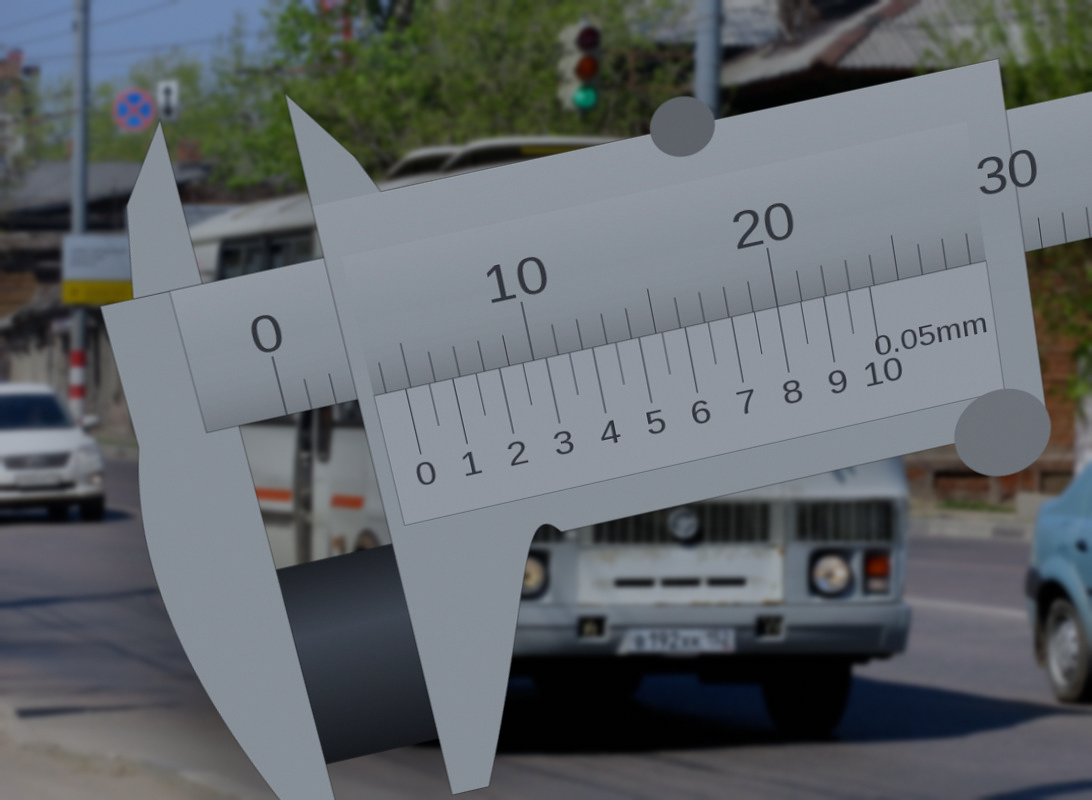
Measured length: 4.80 mm
